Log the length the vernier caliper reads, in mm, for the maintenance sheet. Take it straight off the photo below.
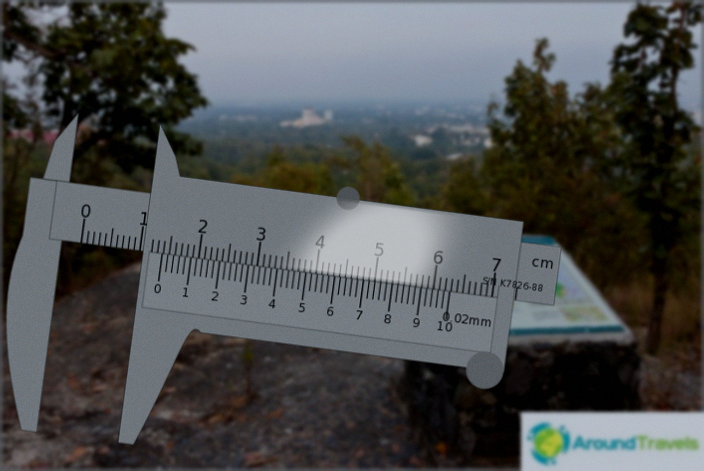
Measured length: 13.8 mm
